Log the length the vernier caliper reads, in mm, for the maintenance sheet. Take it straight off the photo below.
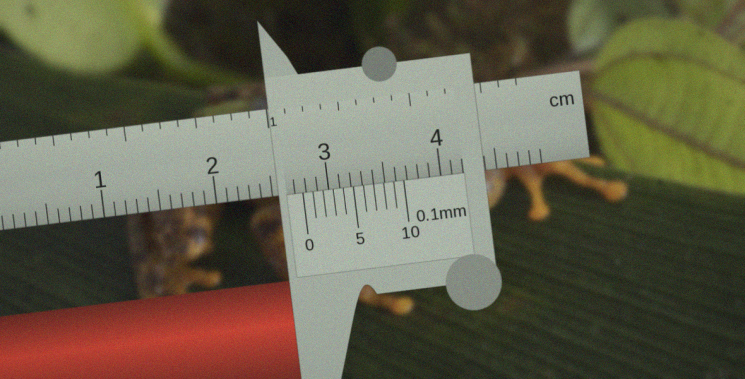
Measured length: 27.7 mm
